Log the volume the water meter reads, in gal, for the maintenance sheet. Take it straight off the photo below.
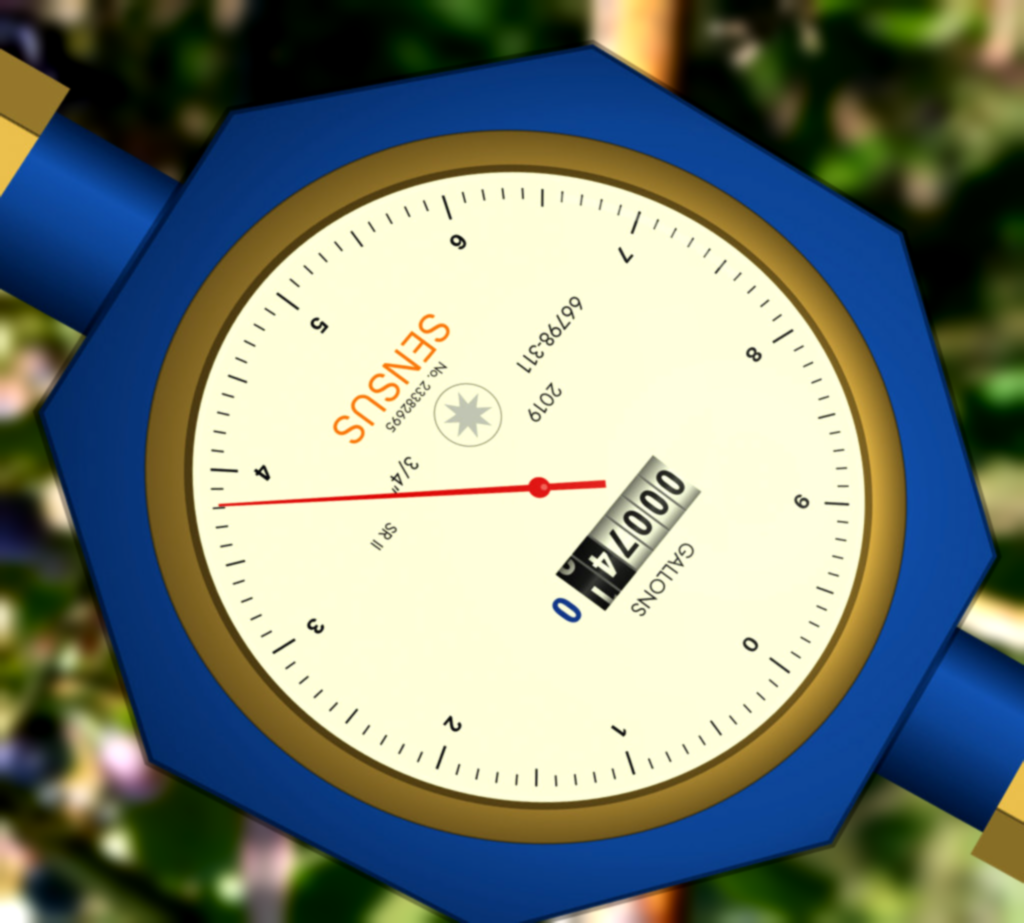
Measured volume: 7413.8 gal
